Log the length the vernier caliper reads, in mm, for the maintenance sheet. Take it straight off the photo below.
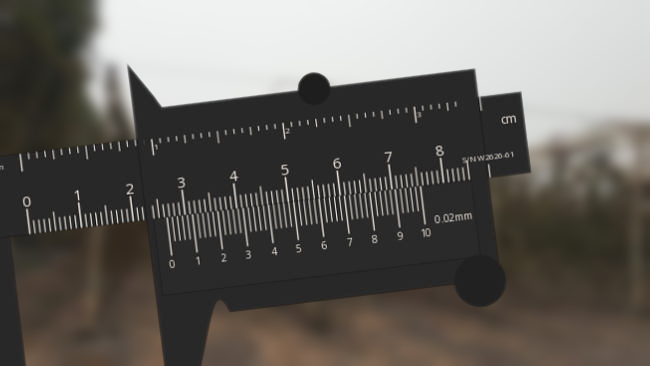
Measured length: 26.5 mm
